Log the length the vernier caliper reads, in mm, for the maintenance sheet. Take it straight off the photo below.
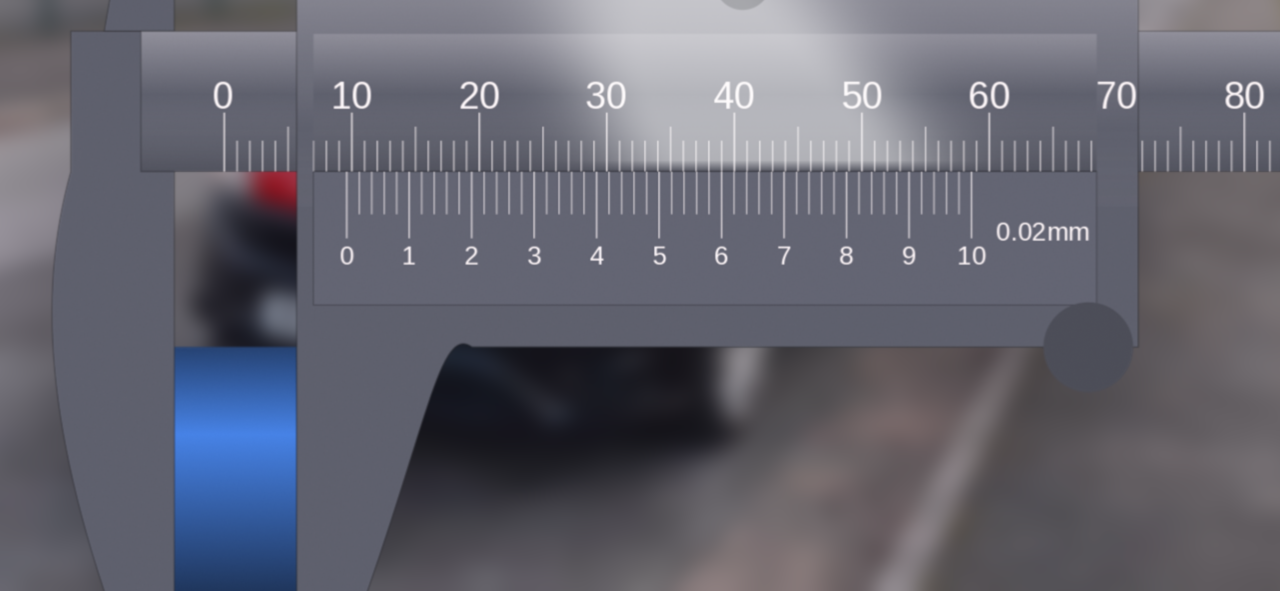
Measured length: 9.6 mm
